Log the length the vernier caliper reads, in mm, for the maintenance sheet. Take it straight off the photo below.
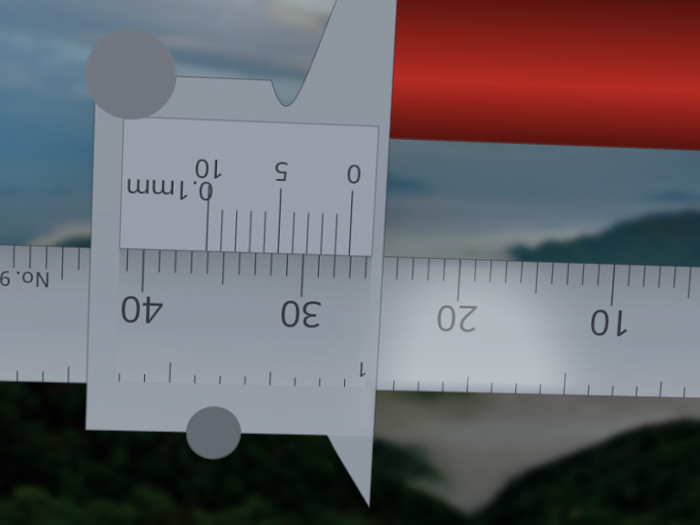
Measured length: 27.1 mm
